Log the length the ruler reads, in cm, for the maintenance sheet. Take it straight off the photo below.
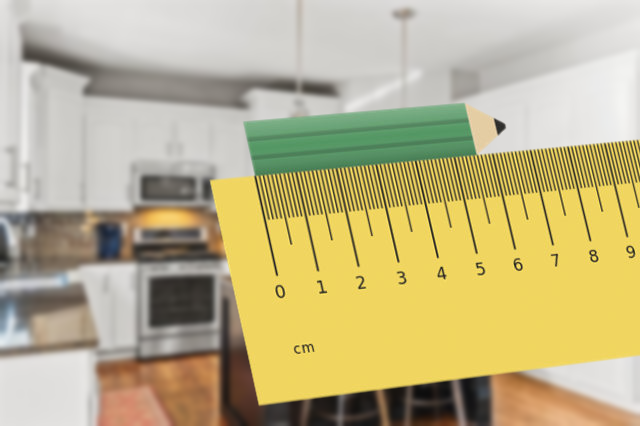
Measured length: 6.5 cm
